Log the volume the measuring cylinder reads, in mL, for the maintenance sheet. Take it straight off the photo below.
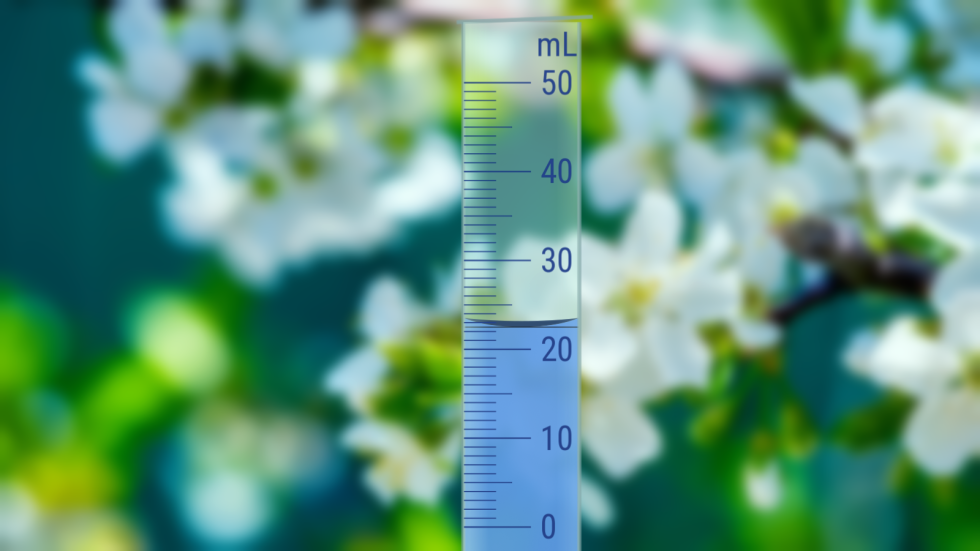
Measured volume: 22.5 mL
